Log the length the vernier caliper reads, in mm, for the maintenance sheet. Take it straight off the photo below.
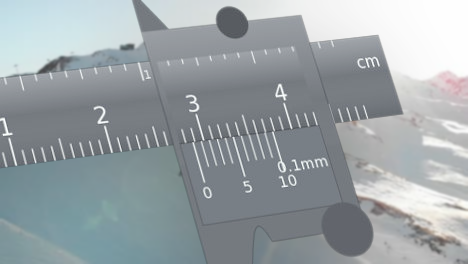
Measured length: 28.8 mm
